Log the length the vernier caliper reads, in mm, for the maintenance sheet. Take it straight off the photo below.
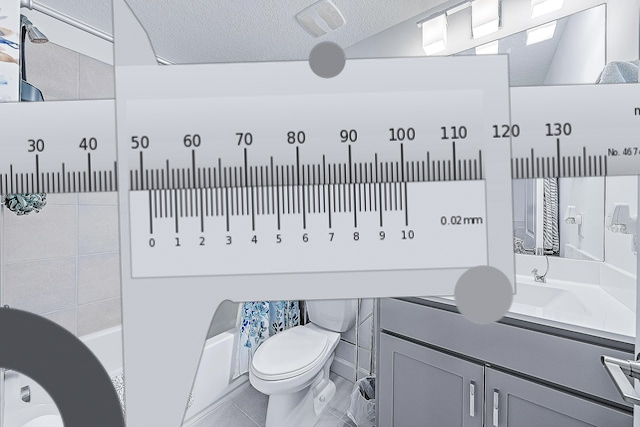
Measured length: 51.5 mm
